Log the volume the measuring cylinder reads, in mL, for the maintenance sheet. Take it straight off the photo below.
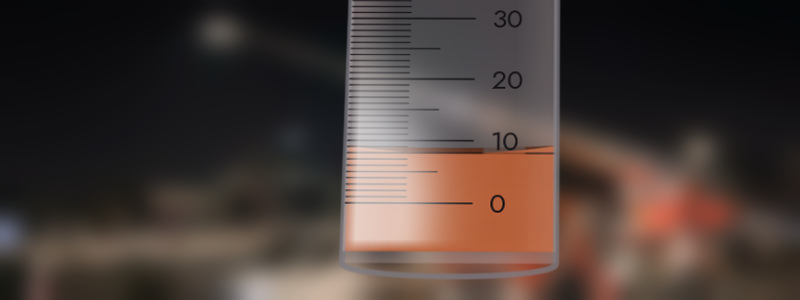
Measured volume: 8 mL
